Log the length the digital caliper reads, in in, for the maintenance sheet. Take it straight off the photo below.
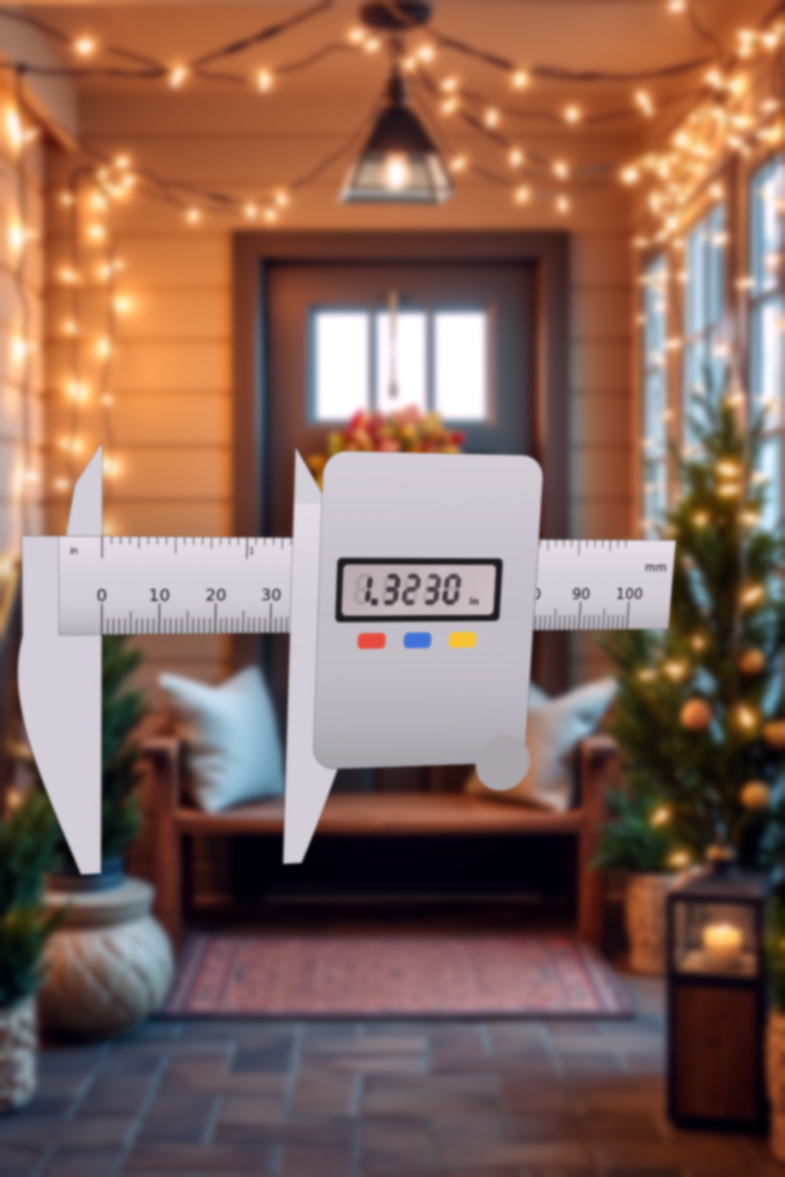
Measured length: 1.3230 in
